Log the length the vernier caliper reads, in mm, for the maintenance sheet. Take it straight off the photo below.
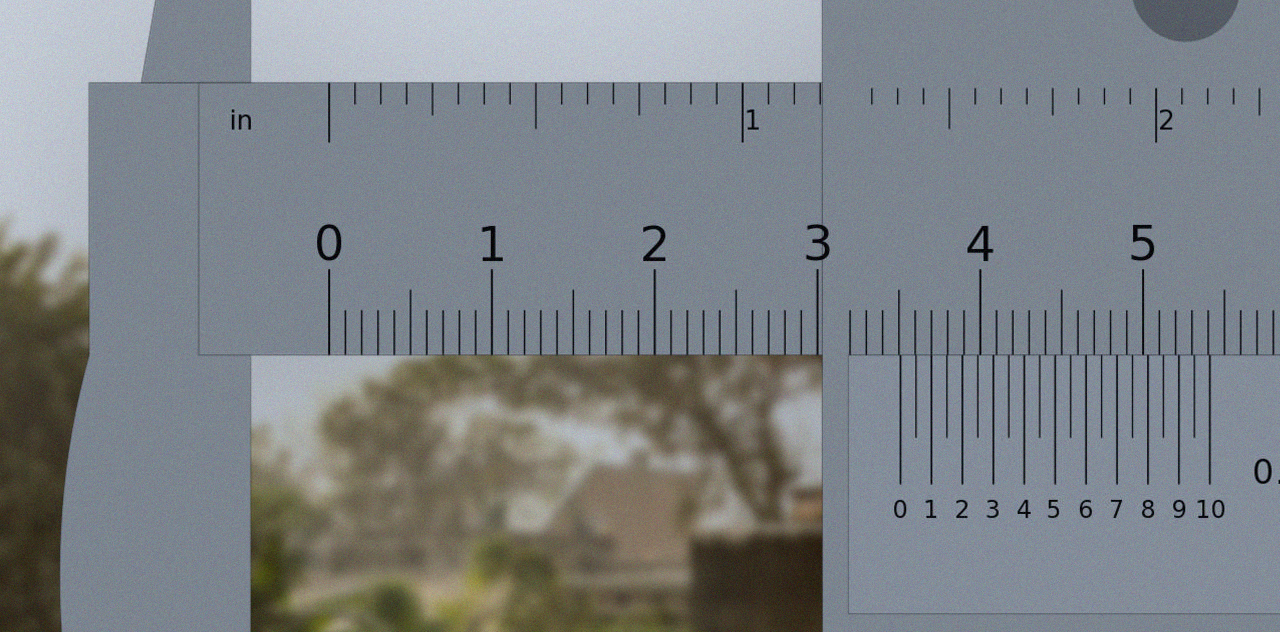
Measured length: 35.1 mm
